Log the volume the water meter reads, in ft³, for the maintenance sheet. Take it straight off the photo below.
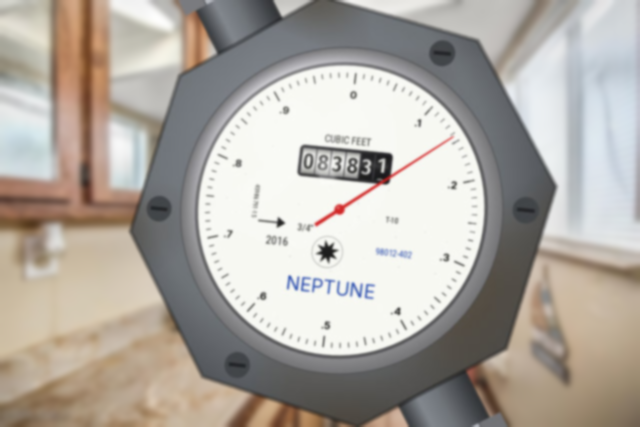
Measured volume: 83831.14 ft³
